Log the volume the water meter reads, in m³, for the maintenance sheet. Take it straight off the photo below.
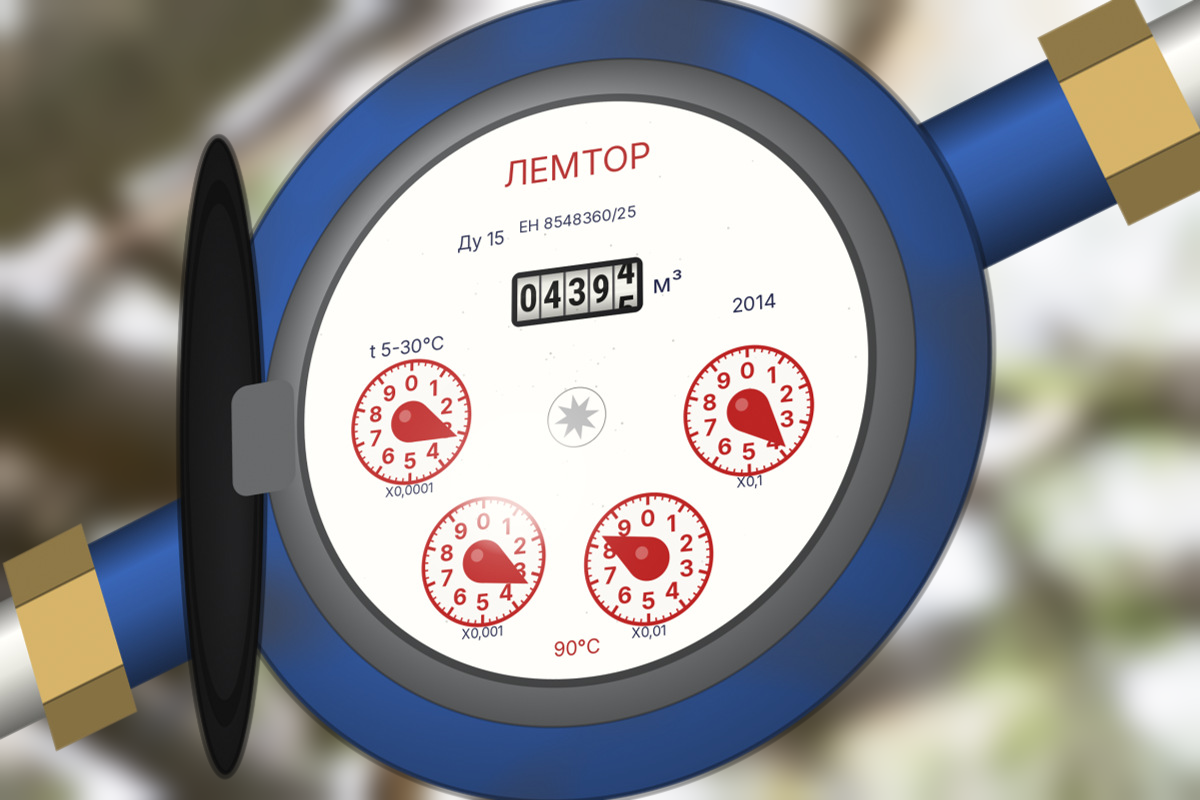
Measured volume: 4394.3833 m³
